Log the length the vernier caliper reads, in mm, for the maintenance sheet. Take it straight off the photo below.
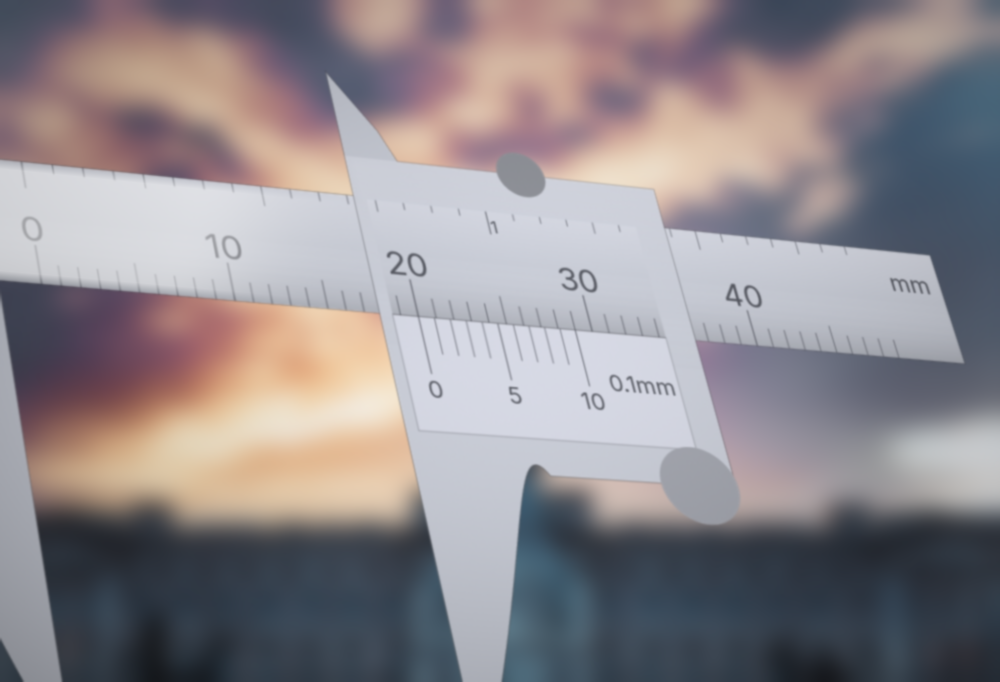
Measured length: 20.0 mm
